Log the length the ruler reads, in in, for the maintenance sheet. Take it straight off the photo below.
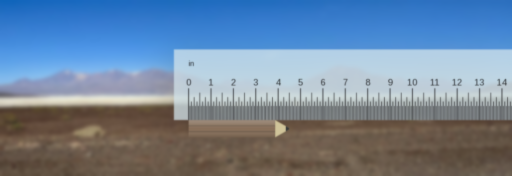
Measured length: 4.5 in
